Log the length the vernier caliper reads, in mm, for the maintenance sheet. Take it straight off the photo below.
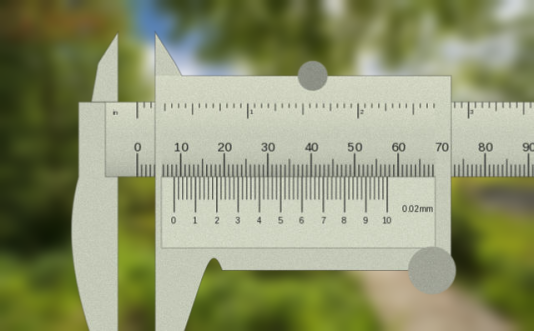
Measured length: 8.5 mm
